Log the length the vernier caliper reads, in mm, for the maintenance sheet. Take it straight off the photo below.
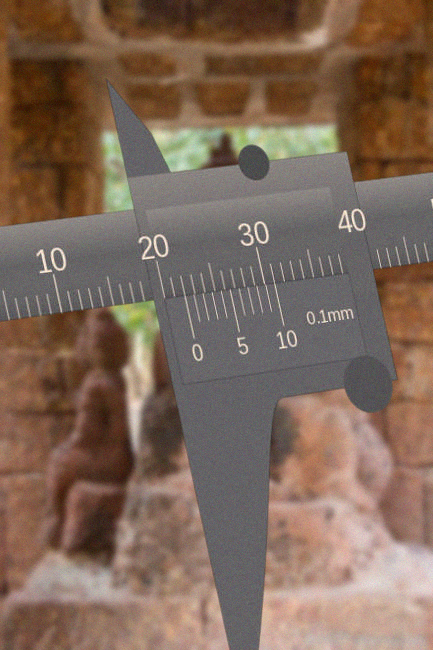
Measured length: 22.0 mm
